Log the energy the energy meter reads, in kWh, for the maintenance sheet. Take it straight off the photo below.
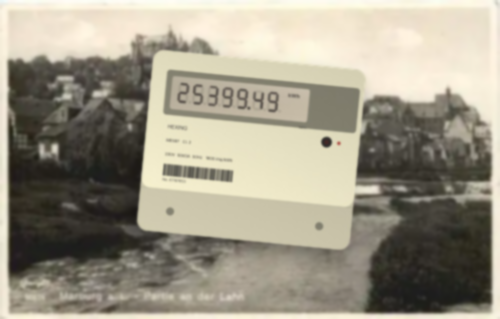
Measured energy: 25399.49 kWh
